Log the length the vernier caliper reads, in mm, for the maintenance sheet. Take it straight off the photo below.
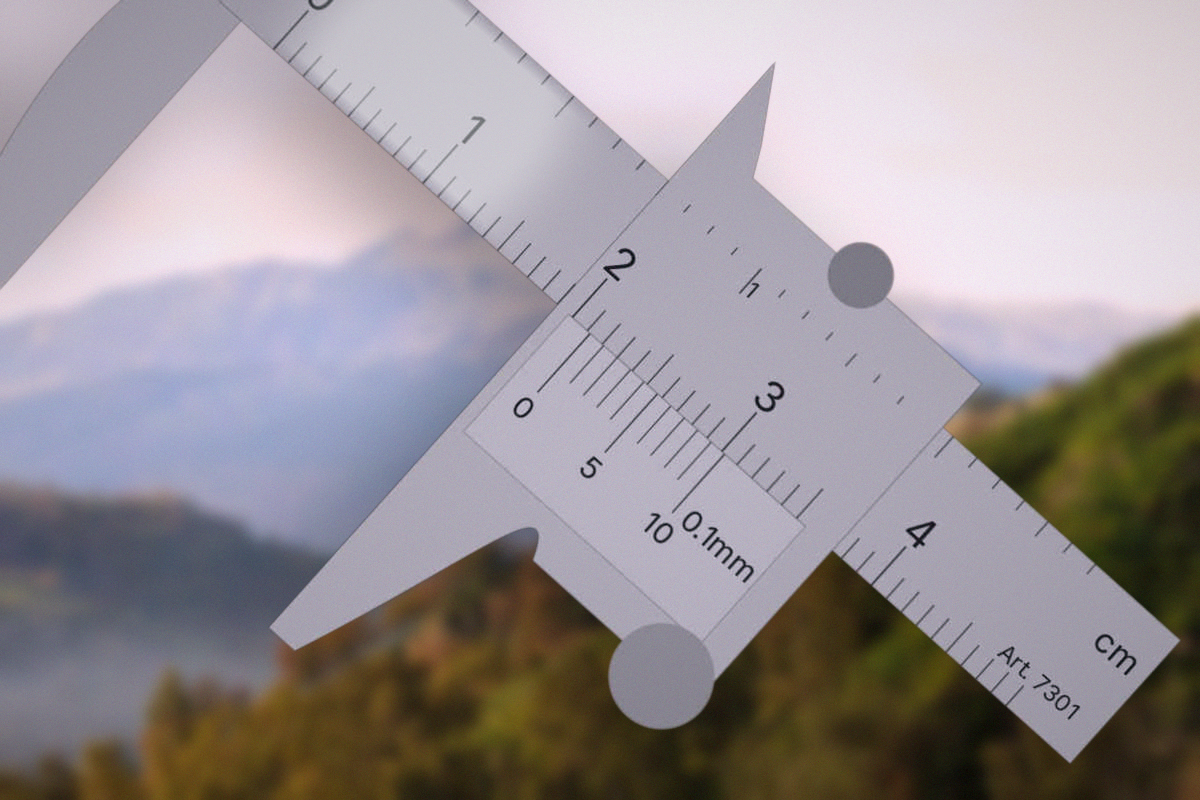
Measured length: 21.2 mm
